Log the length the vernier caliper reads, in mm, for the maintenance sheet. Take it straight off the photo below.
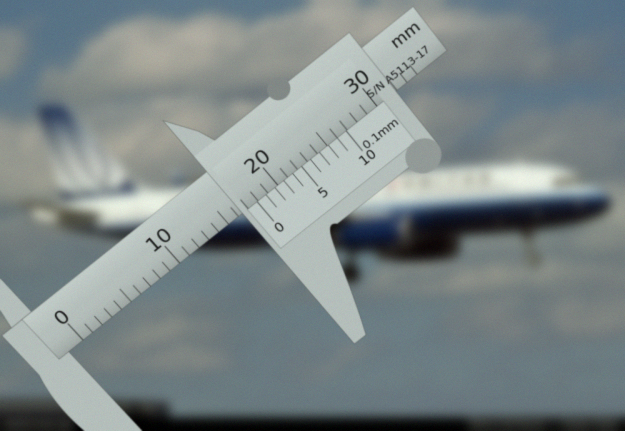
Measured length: 17.9 mm
